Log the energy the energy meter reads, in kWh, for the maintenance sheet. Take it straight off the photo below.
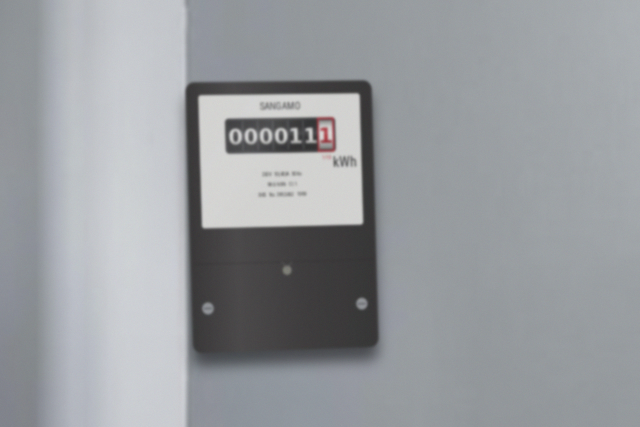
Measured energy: 11.1 kWh
